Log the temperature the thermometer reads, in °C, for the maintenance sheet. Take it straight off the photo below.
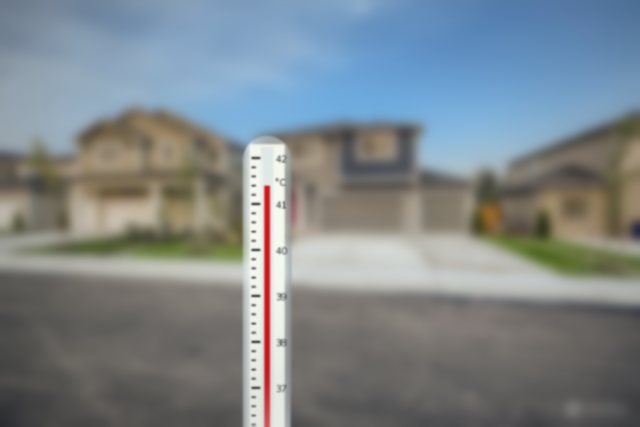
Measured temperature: 41.4 °C
